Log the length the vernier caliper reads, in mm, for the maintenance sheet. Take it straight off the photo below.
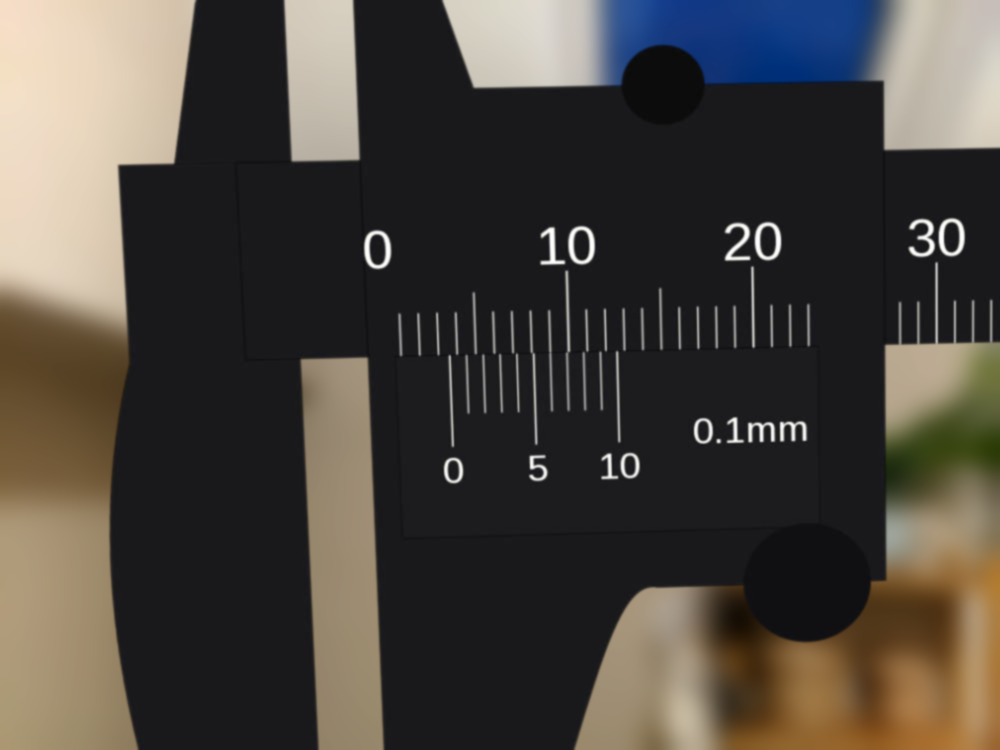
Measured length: 3.6 mm
